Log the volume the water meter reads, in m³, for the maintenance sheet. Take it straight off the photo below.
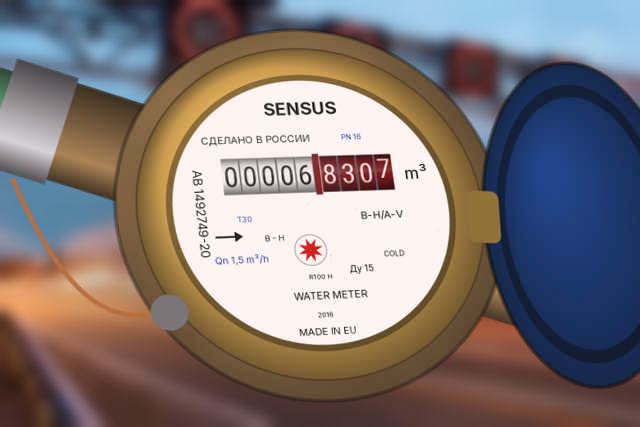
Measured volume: 6.8307 m³
